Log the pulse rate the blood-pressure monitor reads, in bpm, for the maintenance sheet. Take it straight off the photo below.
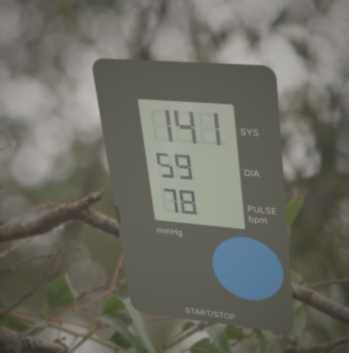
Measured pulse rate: 78 bpm
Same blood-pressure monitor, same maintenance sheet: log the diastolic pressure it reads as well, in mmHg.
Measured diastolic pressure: 59 mmHg
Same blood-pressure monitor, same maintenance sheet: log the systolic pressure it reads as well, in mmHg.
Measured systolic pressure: 141 mmHg
